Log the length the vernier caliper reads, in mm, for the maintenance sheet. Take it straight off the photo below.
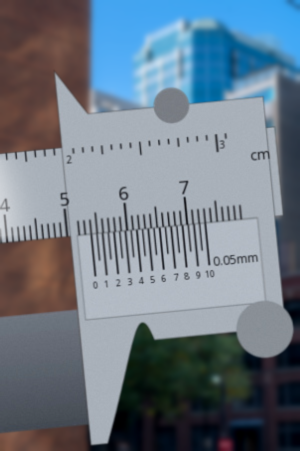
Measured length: 54.0 mm
